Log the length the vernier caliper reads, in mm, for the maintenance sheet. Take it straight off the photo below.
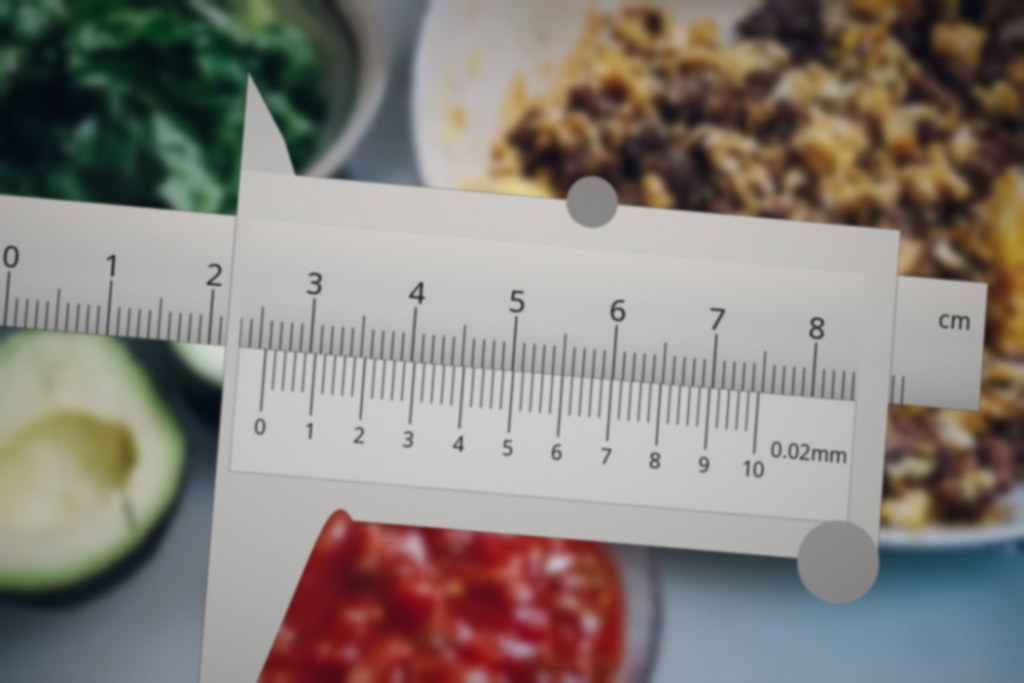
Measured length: 25.6 mm
